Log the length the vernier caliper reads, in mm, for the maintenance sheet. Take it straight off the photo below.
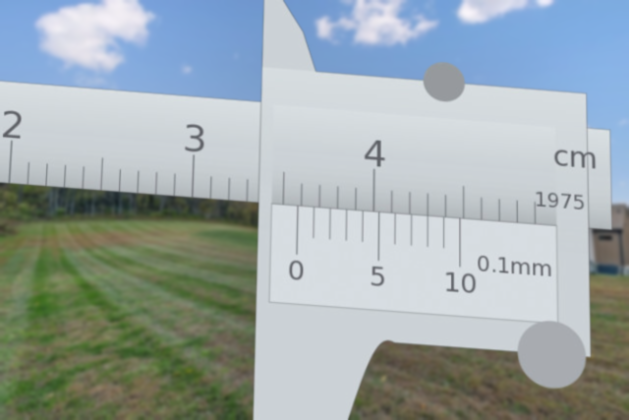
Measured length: 35.8 mm
